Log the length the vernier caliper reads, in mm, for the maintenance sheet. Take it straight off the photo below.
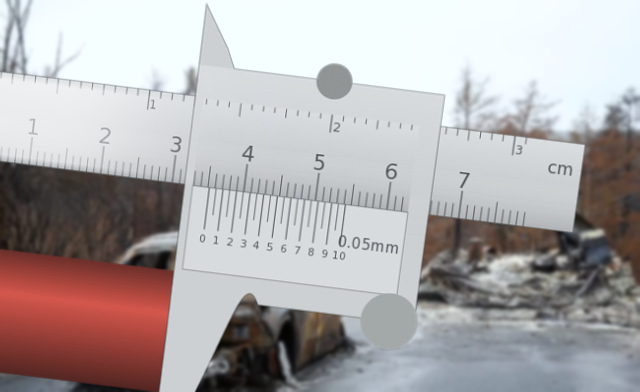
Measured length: 35.2 mm
